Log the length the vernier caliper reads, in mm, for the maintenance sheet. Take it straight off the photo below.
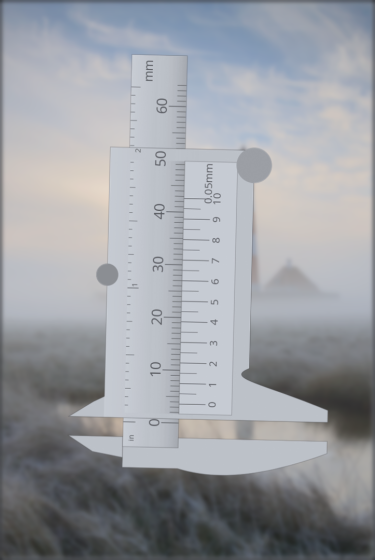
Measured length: 3.6 mm
